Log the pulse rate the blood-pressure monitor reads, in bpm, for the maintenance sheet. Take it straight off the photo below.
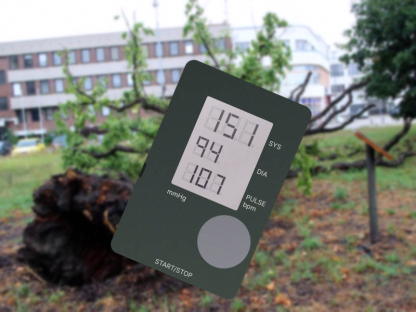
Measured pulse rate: 107 bpm
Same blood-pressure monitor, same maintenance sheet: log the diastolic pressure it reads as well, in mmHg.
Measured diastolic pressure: 94 mmHg
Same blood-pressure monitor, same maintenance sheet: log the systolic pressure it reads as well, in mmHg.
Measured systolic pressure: 151 mmHg
